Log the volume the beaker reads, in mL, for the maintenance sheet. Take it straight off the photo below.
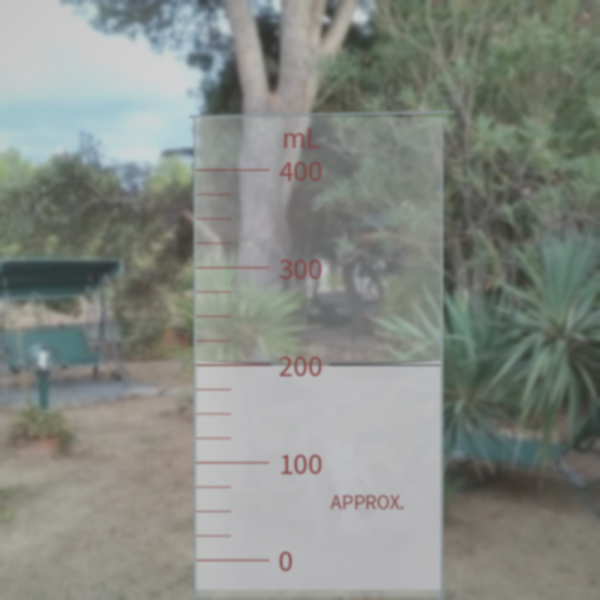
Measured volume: 200 mL
